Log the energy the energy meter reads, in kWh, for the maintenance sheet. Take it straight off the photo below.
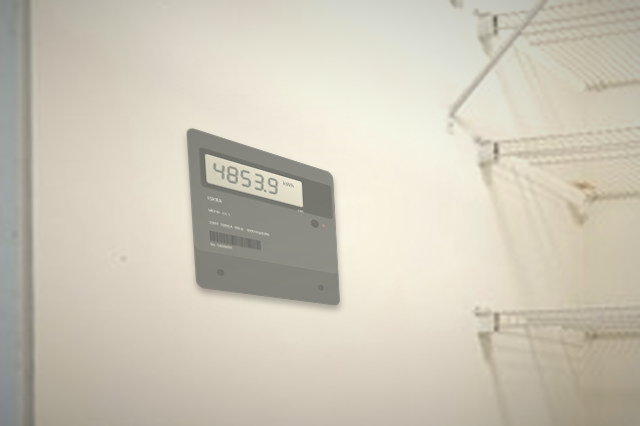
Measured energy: 4853.9 kWh
